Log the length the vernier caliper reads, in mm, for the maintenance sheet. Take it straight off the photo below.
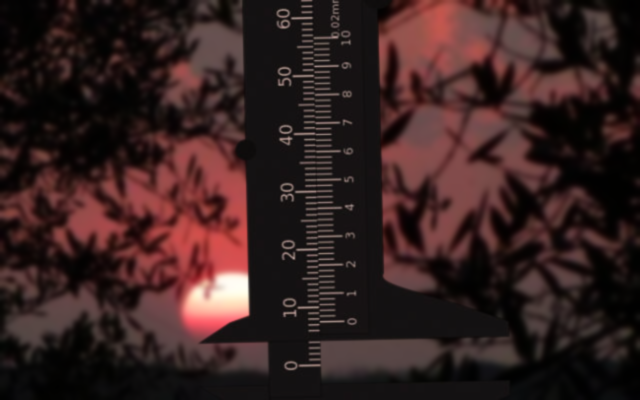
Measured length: 7.5 mm
